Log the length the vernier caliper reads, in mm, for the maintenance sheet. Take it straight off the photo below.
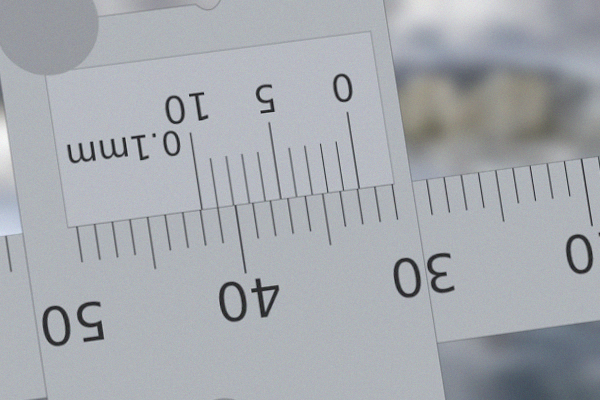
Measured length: 32.9 mm
